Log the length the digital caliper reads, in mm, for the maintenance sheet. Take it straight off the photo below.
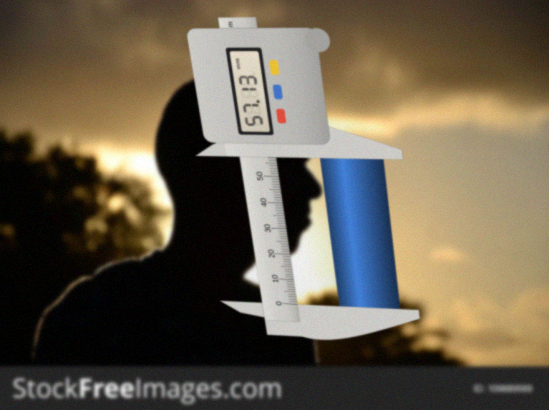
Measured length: 57.13 mm
